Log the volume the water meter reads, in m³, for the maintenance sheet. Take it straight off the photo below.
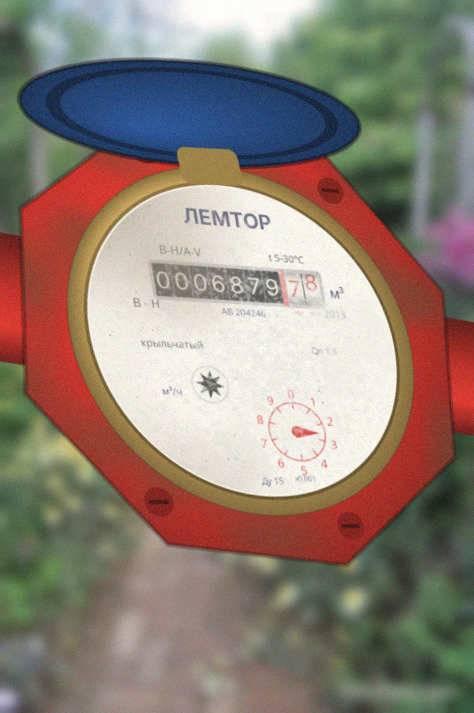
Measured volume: 6879.782 m³
